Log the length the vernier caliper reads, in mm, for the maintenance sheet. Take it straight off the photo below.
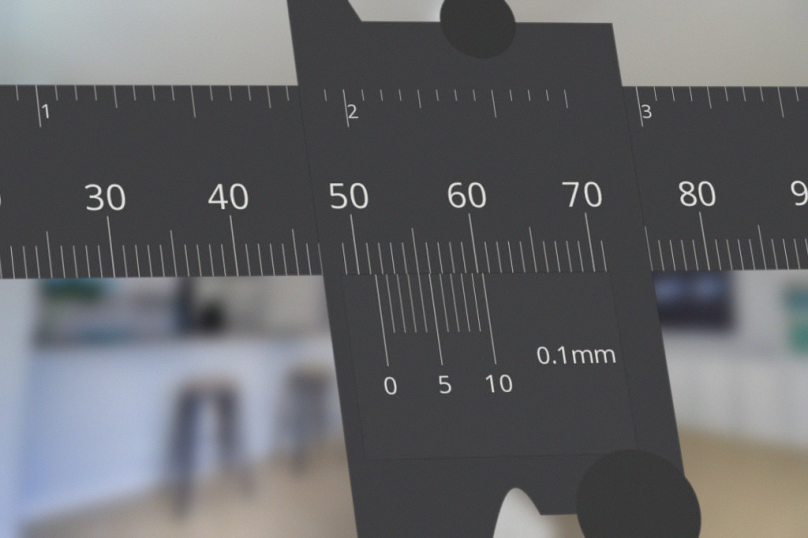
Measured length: 51.4 mm
